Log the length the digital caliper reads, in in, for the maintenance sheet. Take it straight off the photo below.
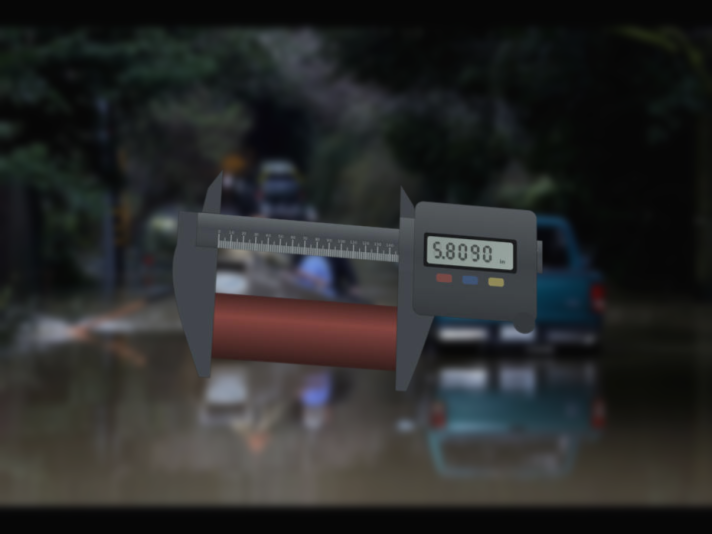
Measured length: 5.8090 in
